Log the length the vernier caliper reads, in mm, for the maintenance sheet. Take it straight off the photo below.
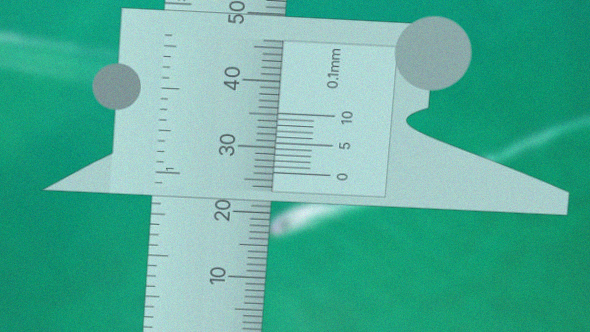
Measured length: 26.2 mm
